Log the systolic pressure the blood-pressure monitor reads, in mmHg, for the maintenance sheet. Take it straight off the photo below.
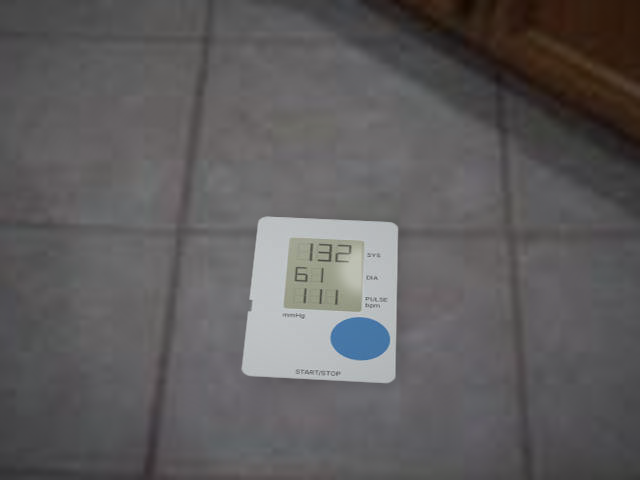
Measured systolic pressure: 132 mmHg
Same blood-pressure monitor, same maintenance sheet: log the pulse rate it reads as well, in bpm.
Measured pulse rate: 111 bpm
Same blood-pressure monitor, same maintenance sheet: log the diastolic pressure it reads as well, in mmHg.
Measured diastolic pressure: 61 mmHg
